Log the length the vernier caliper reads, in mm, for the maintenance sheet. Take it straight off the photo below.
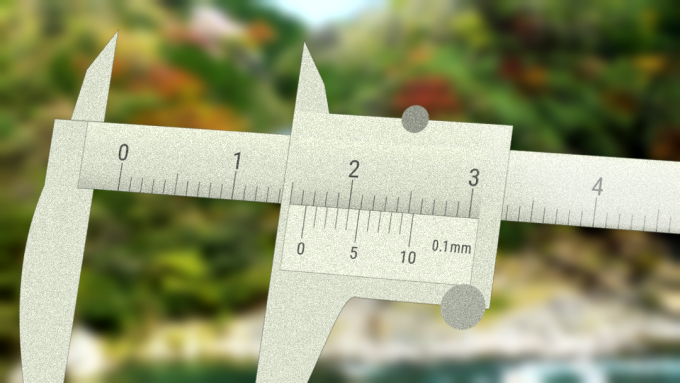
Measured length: 16.4 mm
